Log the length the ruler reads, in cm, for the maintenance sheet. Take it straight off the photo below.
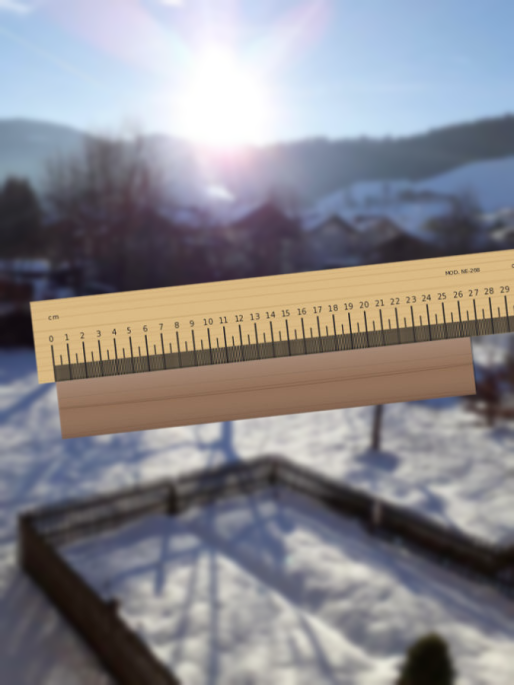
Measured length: 26.5 cm
